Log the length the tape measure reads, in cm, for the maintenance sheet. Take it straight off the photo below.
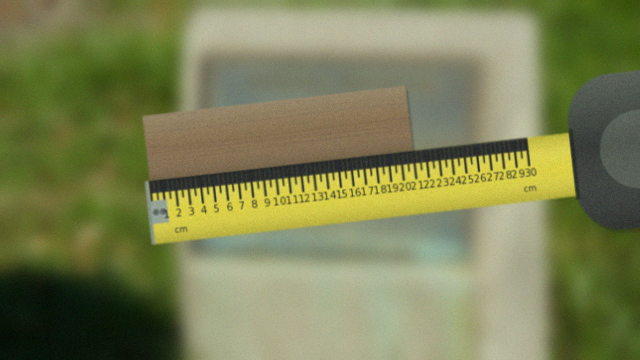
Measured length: 21 cm
